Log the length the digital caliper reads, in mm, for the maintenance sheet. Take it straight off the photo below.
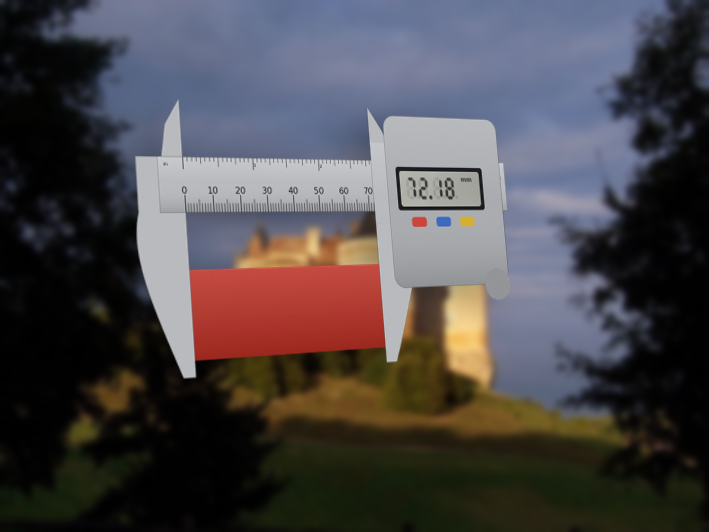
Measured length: 72.18 mm
